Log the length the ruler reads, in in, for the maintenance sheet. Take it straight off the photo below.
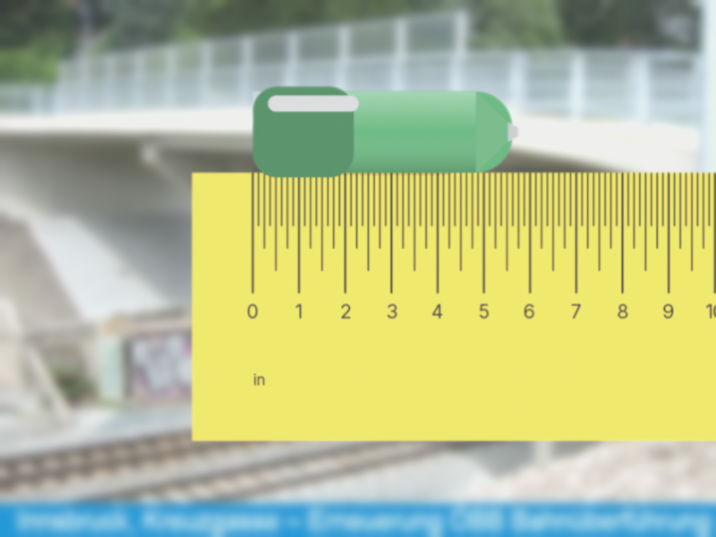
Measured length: 5.75 in
